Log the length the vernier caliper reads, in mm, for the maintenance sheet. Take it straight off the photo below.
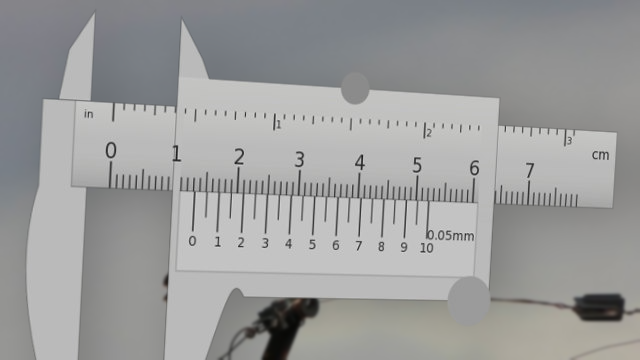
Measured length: 13.2 mm
